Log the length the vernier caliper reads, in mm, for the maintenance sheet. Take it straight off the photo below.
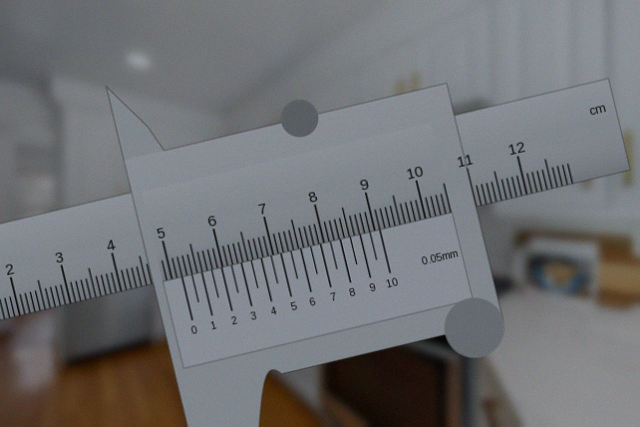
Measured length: 52.0 mm
